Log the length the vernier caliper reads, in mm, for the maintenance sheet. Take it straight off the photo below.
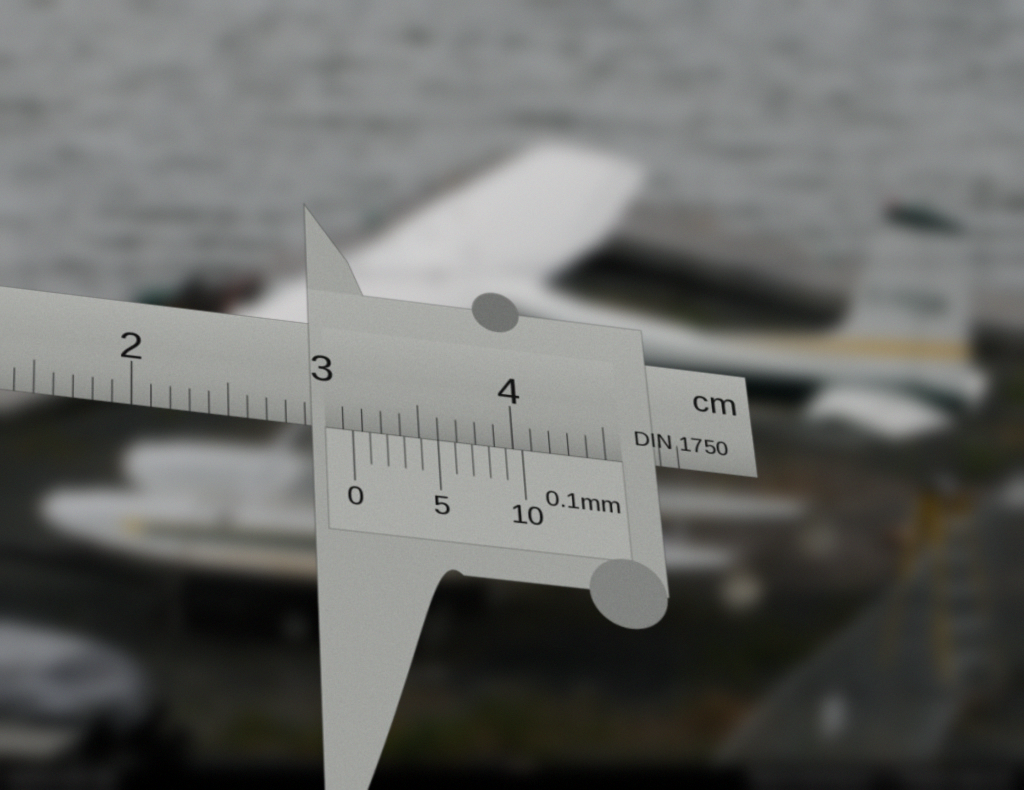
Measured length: 31.5 mm
